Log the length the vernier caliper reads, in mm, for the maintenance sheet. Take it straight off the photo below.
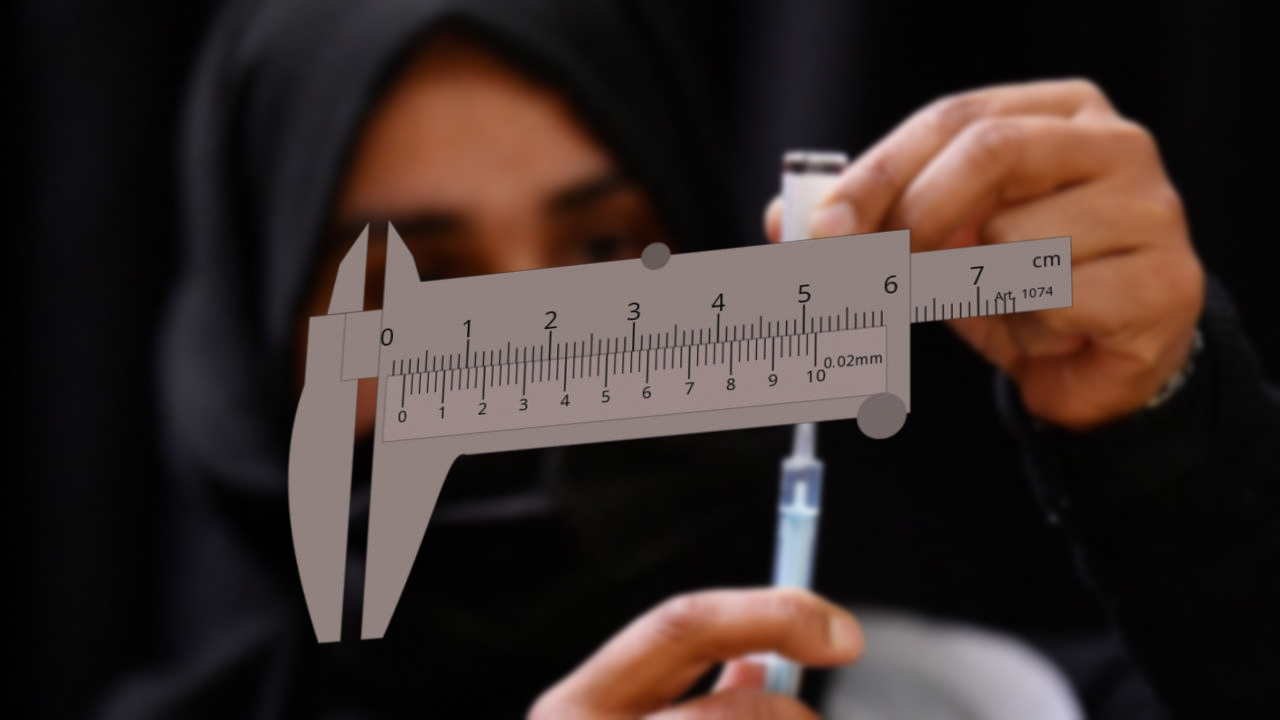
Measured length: 2.4 mm
